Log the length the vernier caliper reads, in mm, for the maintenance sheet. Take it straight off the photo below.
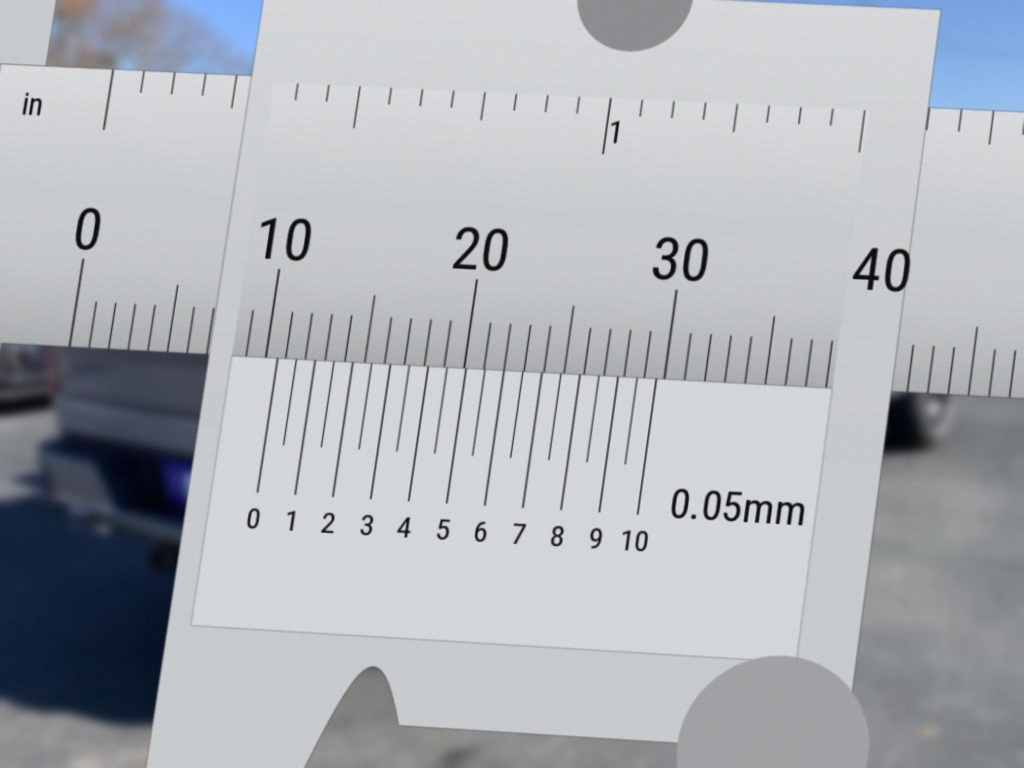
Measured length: 10.6 mm
